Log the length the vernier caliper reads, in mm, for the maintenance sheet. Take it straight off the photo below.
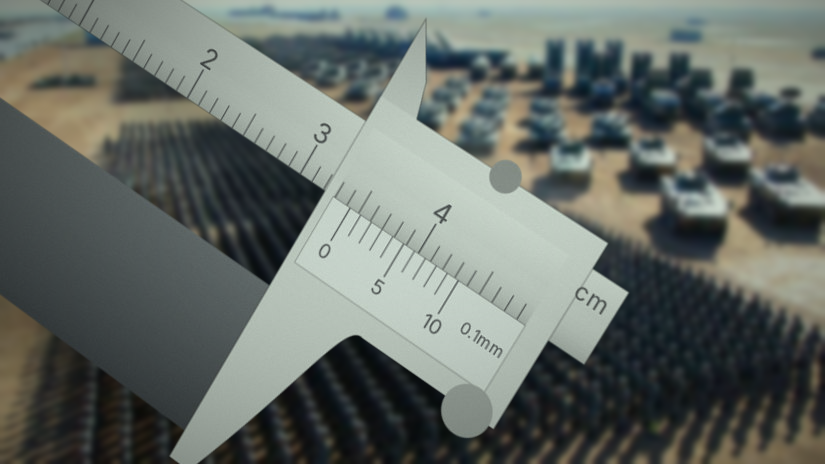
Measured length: 34.3 mm
